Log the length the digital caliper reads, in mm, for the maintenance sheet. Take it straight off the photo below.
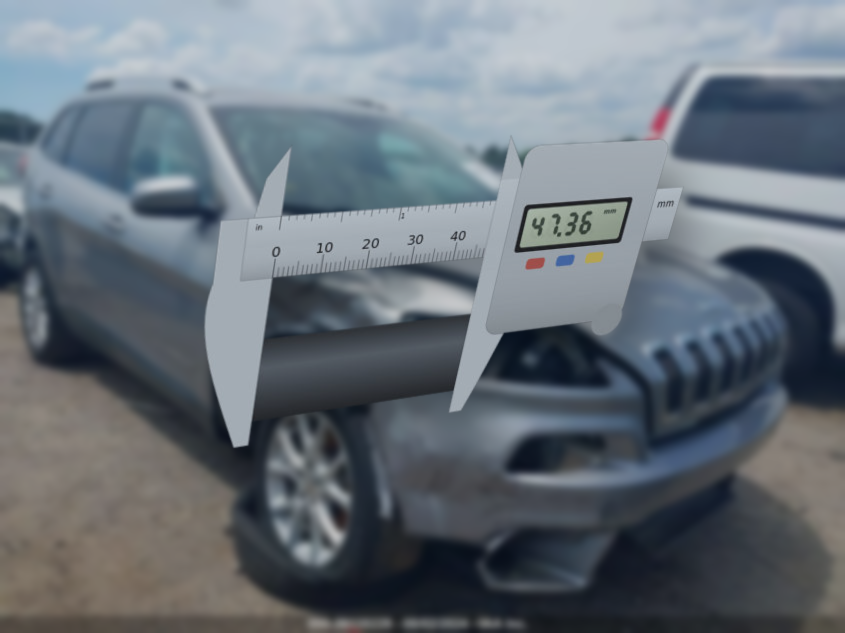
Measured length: 47.36 mm
